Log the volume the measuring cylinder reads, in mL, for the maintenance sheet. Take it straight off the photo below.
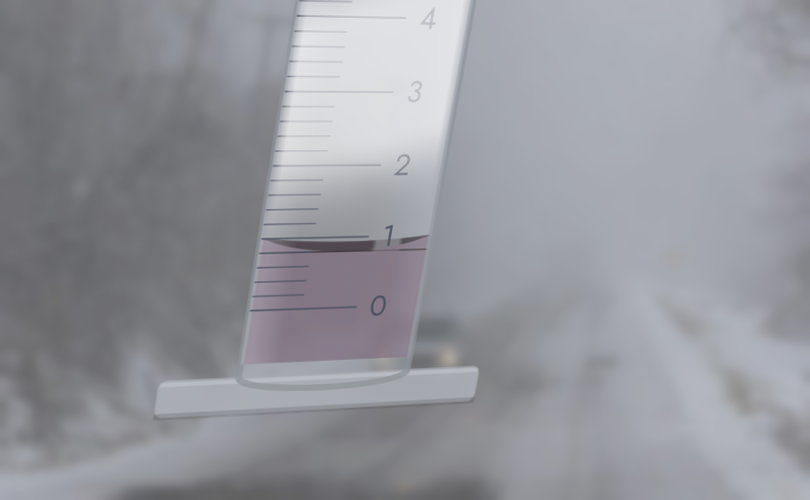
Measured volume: 0.8 mL
